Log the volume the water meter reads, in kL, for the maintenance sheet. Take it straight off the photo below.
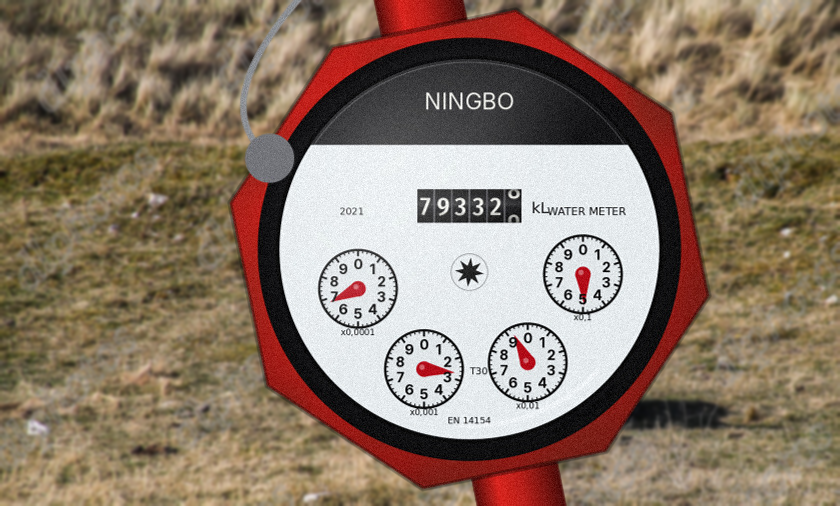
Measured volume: 793328.4926 kL
